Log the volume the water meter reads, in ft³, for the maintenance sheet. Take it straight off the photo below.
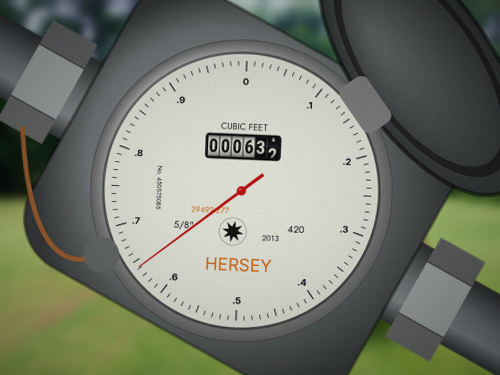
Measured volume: 631.64 ft³
